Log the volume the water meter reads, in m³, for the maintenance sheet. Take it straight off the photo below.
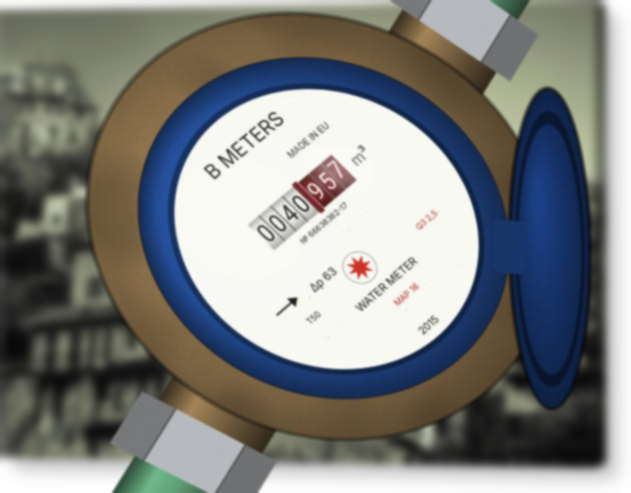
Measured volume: 40.957 m³
